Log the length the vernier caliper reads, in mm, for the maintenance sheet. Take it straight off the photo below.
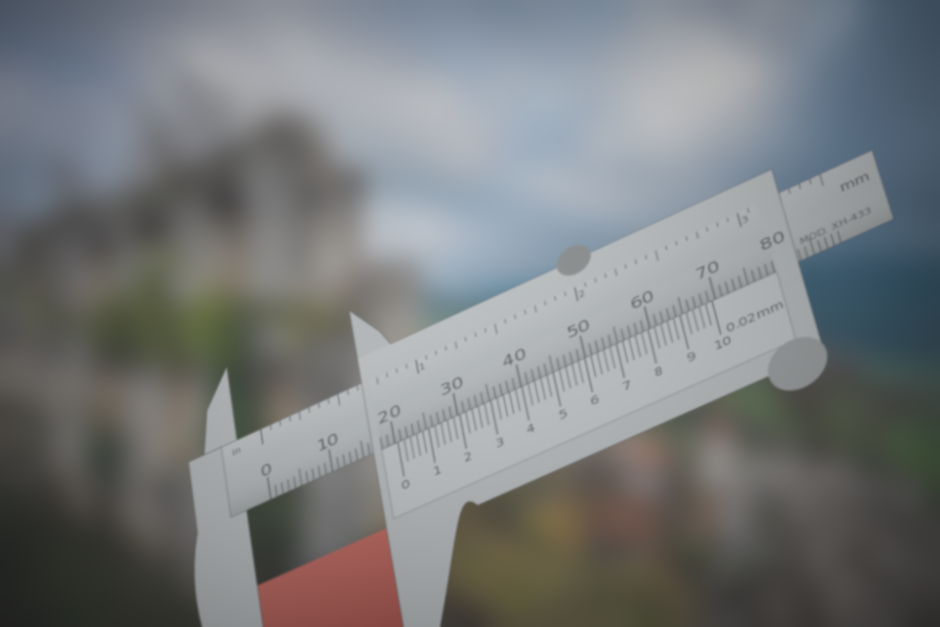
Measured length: 20.5 mm
